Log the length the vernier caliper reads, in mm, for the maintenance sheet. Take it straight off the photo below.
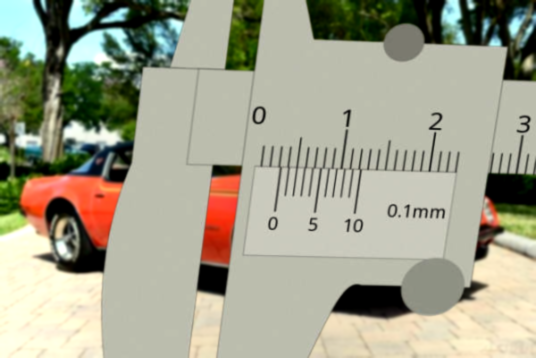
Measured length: 3.2 mm
